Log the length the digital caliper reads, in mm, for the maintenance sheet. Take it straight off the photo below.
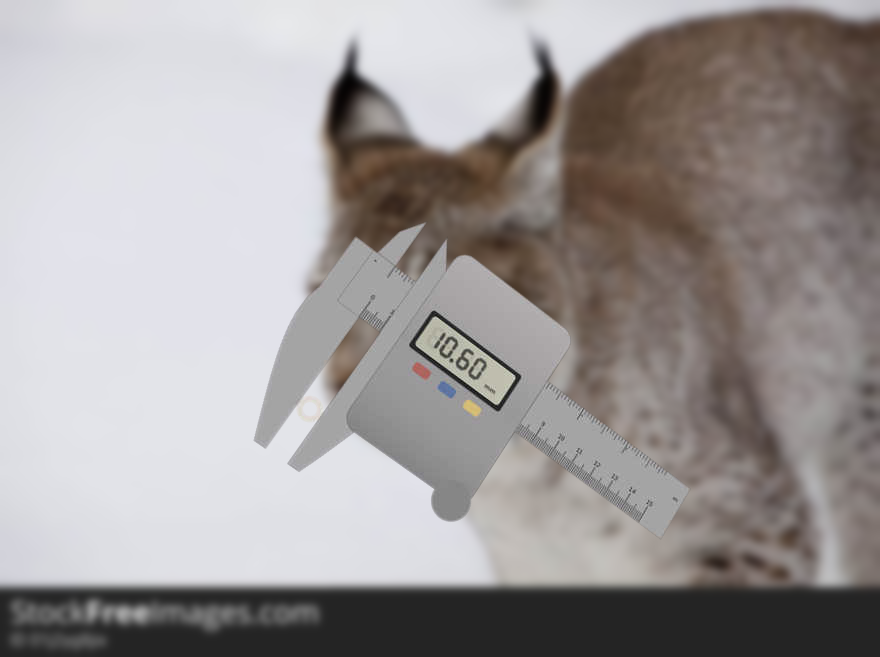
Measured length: 10.60 mm
